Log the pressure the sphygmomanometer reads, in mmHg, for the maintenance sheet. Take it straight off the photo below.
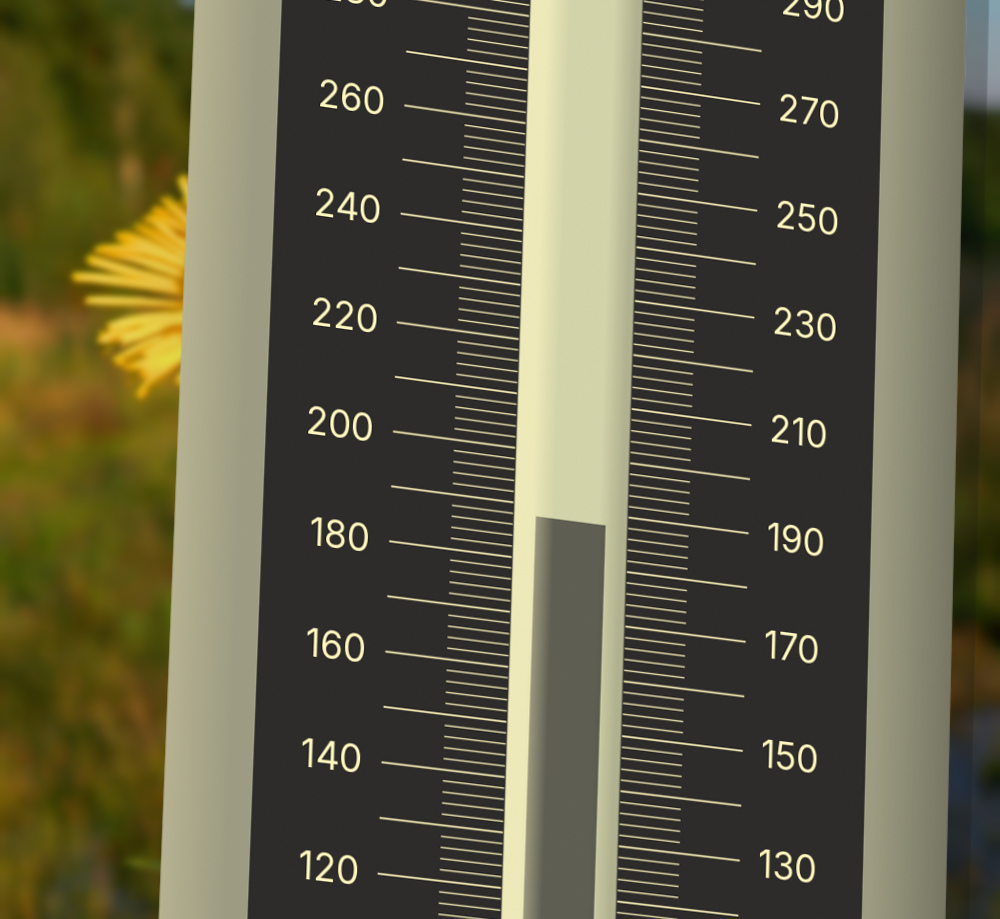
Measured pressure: 188 mmHg
